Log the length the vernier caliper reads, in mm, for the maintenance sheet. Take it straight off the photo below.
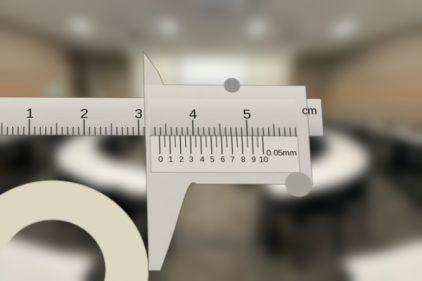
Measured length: 33.8 mm
